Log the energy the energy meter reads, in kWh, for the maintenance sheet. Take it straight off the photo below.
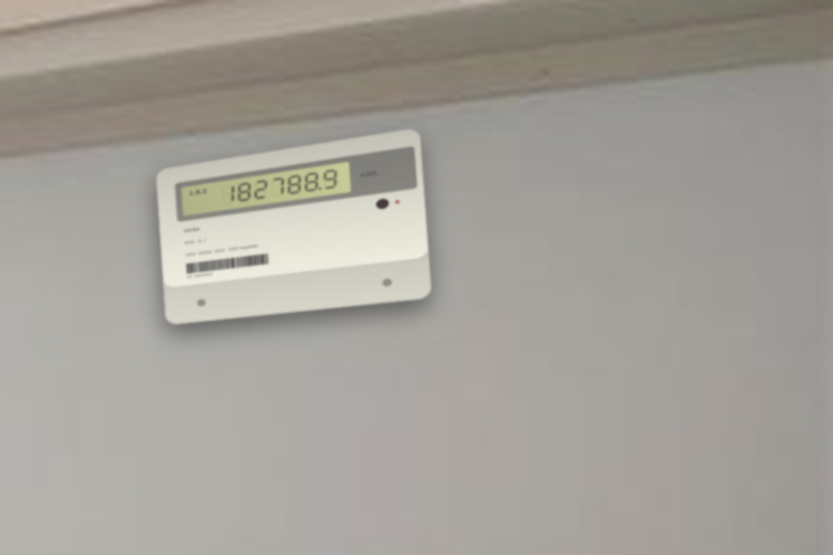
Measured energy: 182788.9 kWh
